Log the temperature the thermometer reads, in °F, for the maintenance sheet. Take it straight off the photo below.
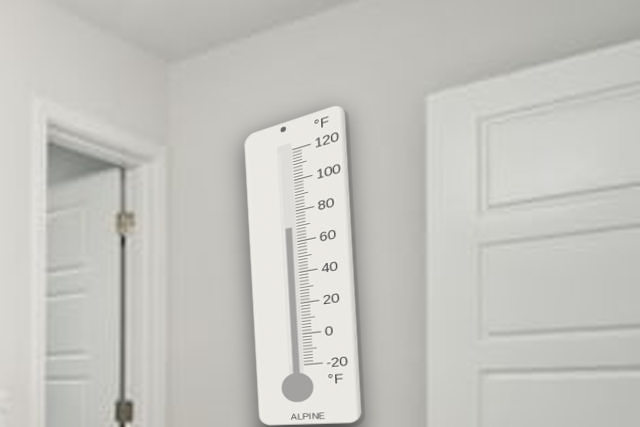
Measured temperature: 70 °F
